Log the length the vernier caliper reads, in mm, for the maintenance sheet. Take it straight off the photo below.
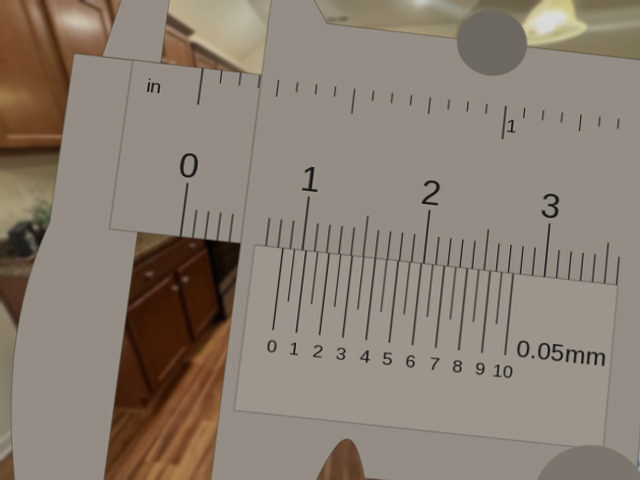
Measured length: 8.4 mm
